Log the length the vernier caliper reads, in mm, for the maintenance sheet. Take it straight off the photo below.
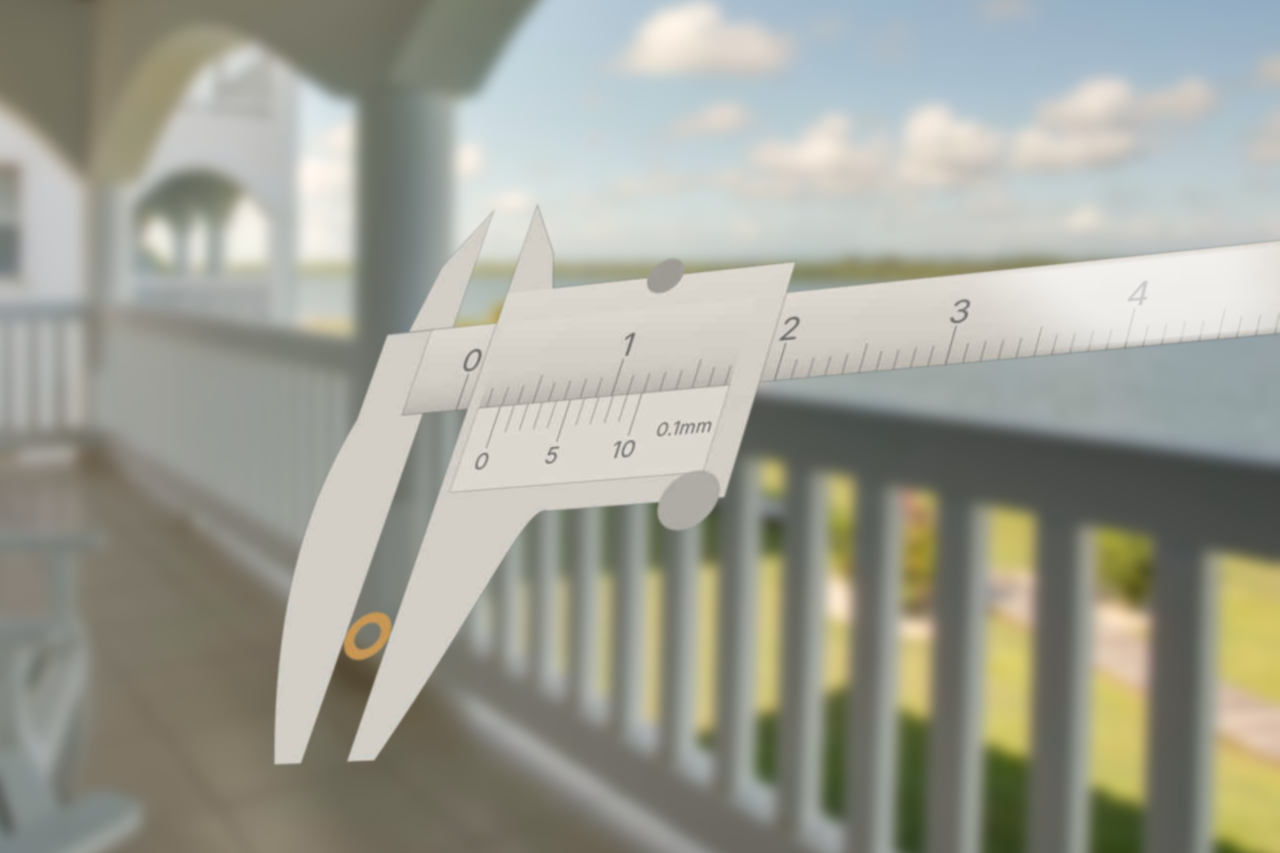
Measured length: 2.9 mm
